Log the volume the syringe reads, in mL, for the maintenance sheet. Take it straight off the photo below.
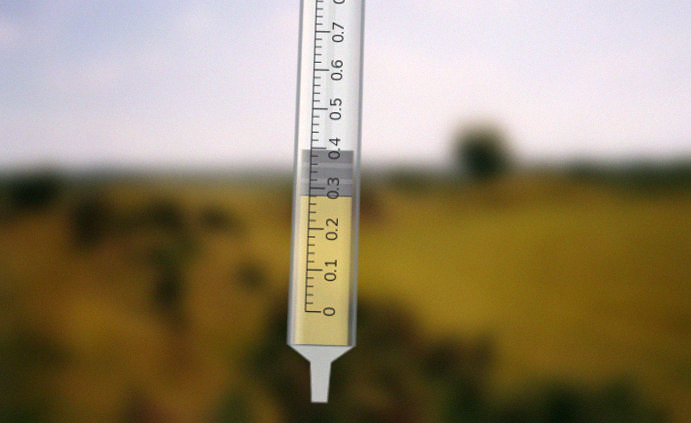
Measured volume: 0.28 mL
